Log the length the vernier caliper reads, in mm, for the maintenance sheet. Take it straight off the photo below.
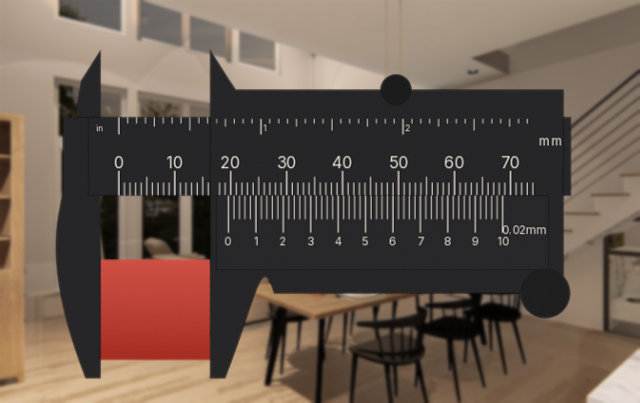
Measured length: 19.6 mm
